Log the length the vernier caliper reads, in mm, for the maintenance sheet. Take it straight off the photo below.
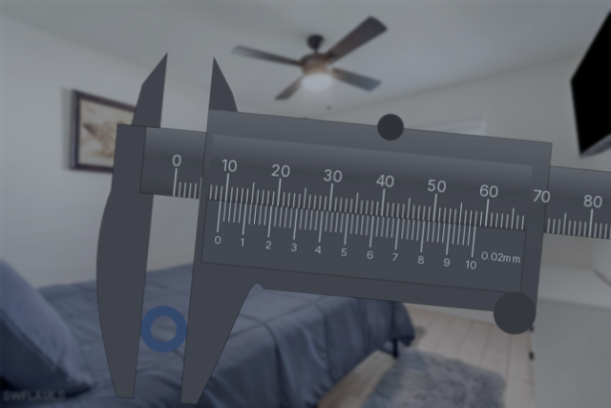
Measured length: 9.0 mm
